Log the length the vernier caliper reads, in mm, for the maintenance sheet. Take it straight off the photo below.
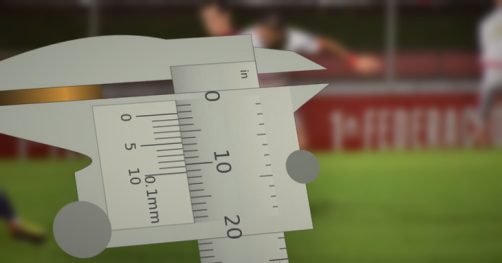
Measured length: 2.2 mm
